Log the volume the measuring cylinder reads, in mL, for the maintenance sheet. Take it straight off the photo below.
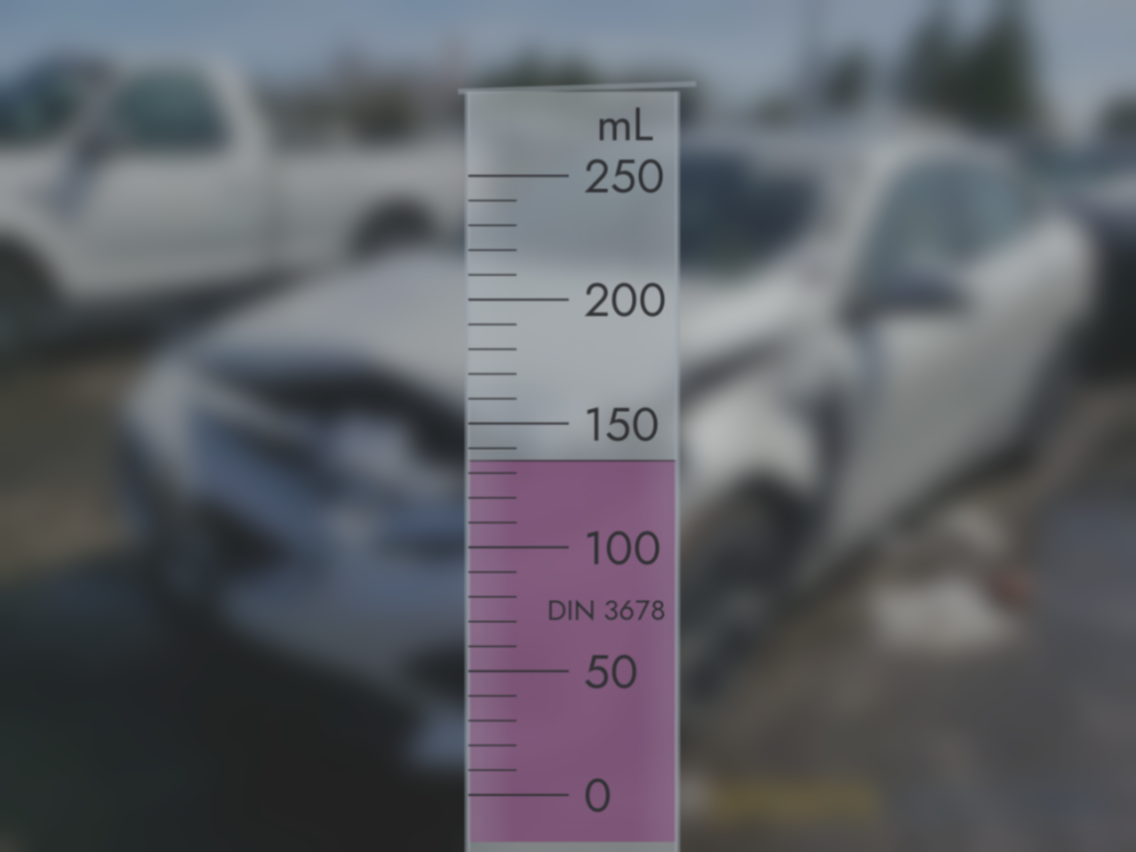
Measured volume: 135 mL
